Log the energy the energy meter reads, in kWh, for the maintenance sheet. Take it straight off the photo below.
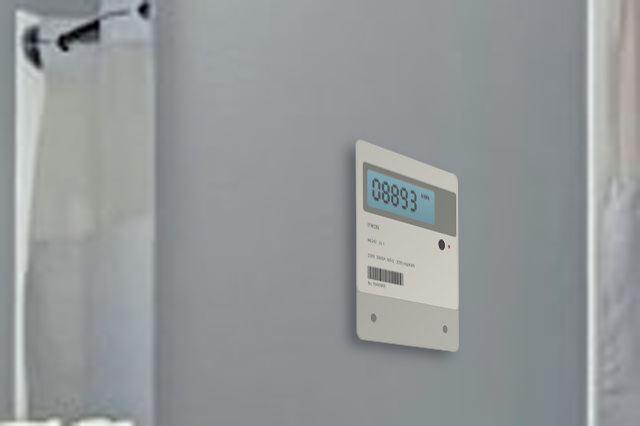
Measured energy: 8893 kWh
